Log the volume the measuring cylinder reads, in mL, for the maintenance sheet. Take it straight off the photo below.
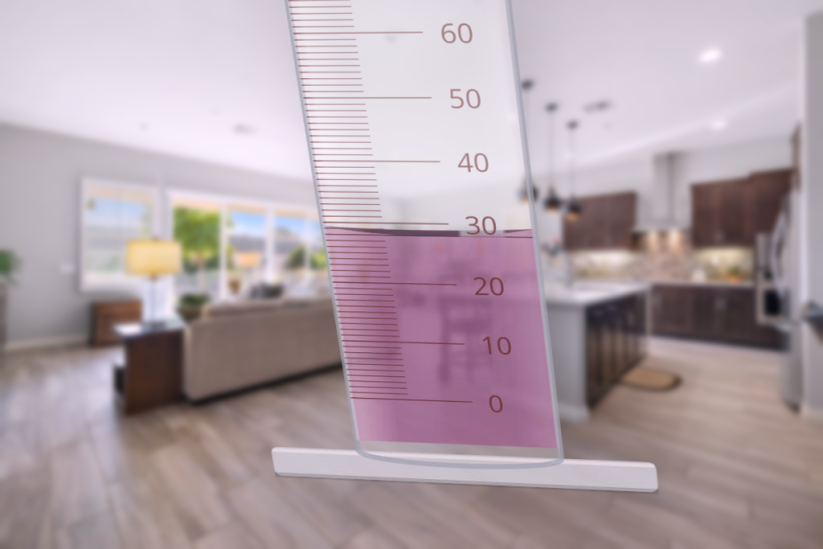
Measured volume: 28 mL
